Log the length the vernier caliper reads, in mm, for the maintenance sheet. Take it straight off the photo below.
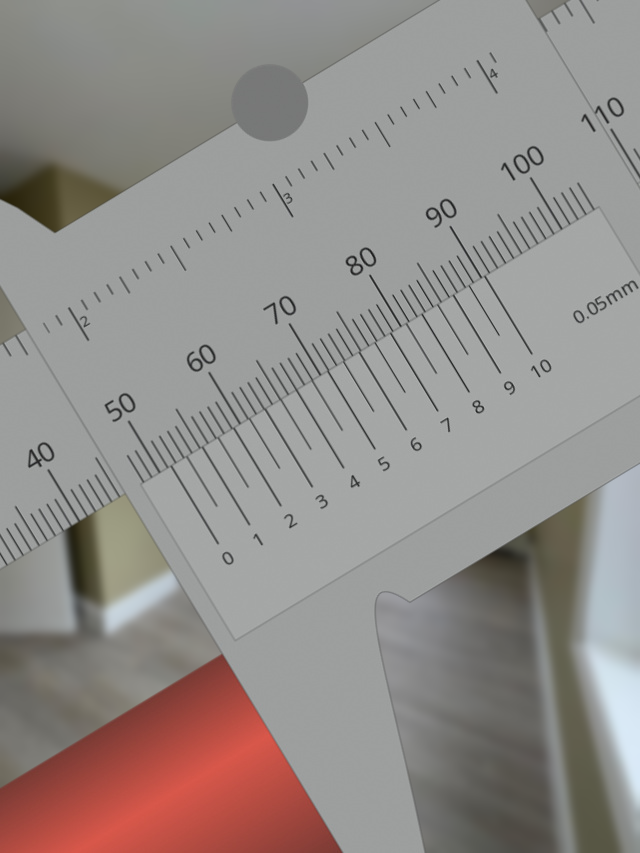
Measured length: 51.4 mm
